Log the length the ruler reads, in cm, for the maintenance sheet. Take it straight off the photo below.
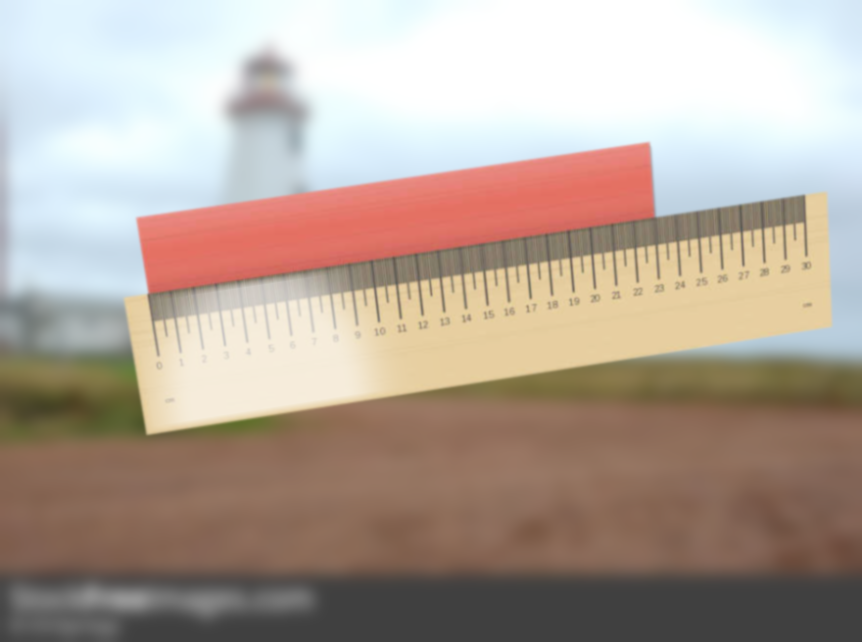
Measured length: 23 cm
